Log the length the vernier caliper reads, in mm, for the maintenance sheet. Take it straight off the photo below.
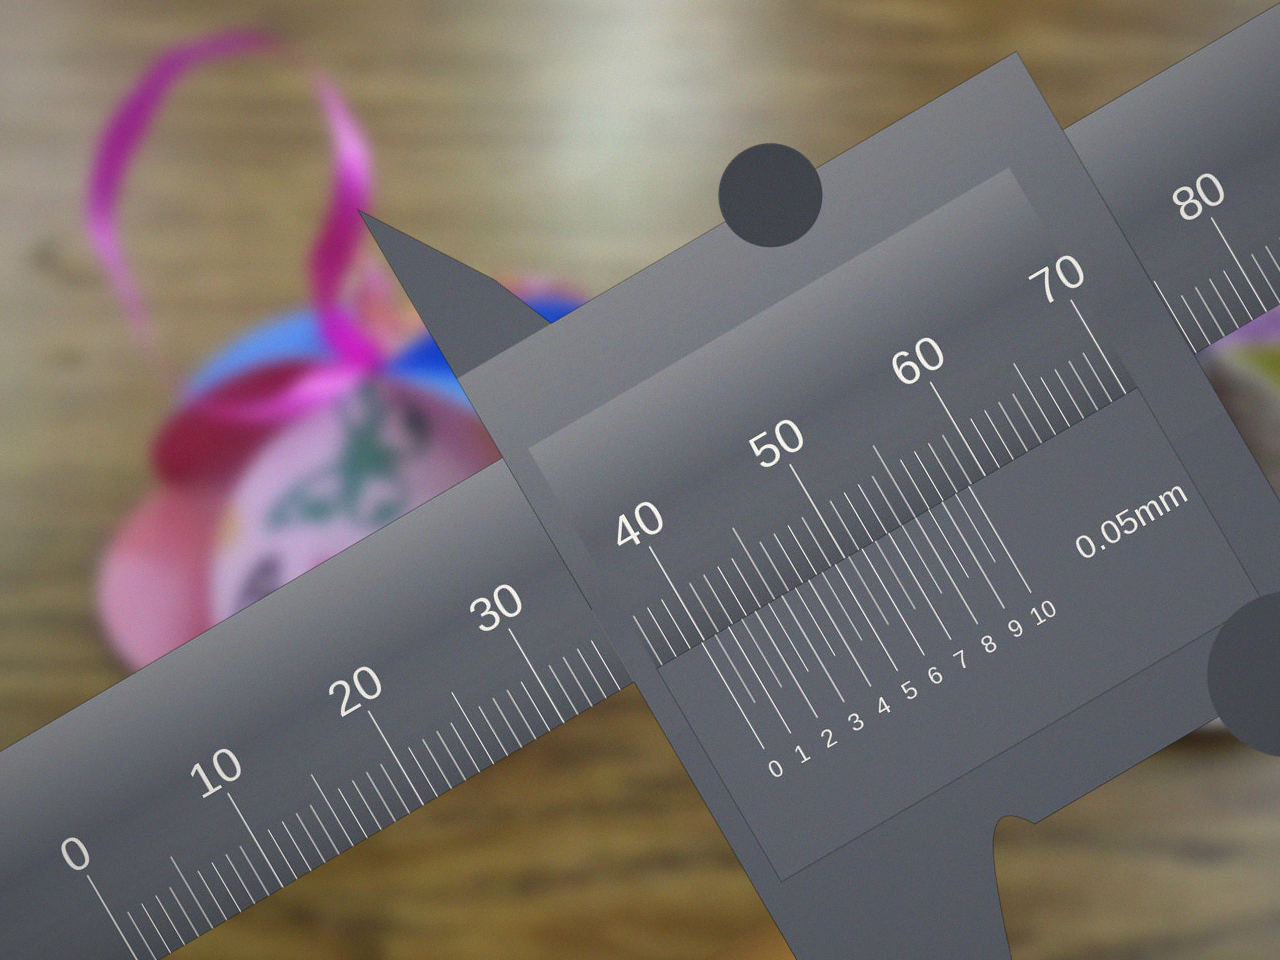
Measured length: 39.8 mm
